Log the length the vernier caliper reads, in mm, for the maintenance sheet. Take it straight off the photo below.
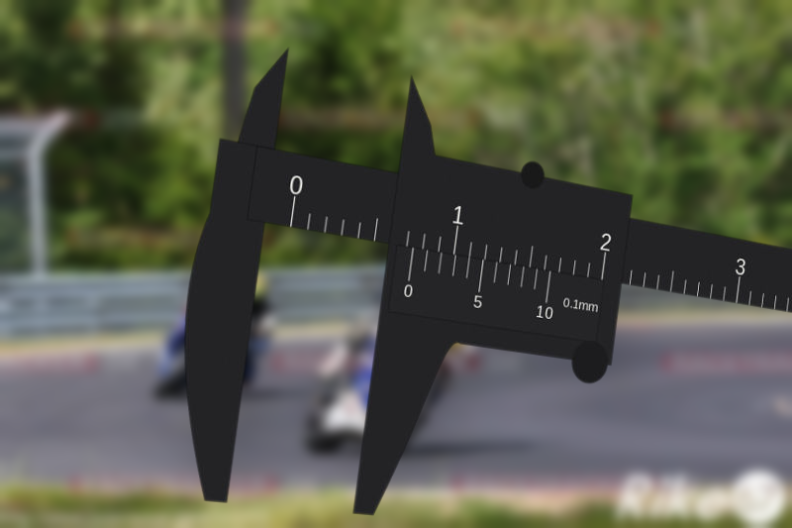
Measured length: 7.4 mm
